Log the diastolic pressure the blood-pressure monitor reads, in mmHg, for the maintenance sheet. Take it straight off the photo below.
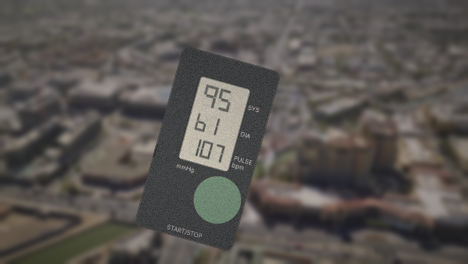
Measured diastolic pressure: 61 mmHg
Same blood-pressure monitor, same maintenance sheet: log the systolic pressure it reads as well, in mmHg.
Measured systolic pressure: 95 mmHg
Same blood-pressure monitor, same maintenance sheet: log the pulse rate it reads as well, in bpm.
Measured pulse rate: 107 bpm
